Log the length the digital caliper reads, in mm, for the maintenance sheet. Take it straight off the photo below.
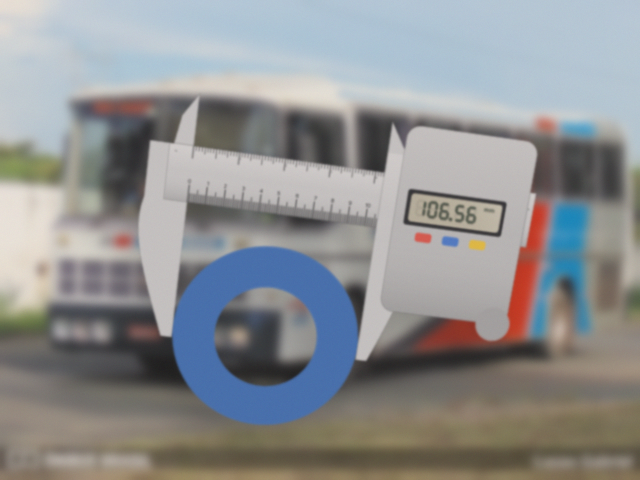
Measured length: 106.56 mm
